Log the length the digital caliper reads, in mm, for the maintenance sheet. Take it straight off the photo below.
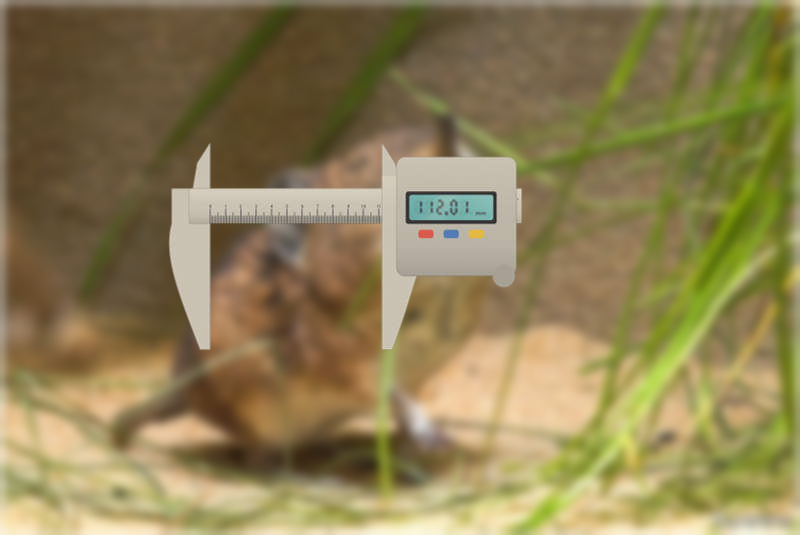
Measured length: 112.01 mm
